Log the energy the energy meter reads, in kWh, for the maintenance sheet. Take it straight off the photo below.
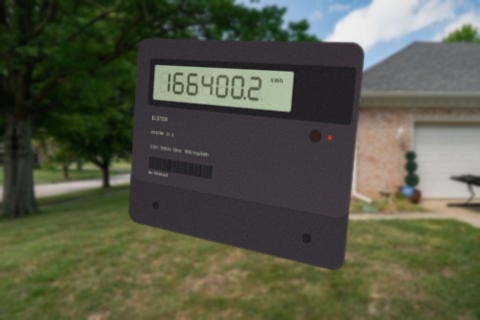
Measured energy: 166400.2 kWh
